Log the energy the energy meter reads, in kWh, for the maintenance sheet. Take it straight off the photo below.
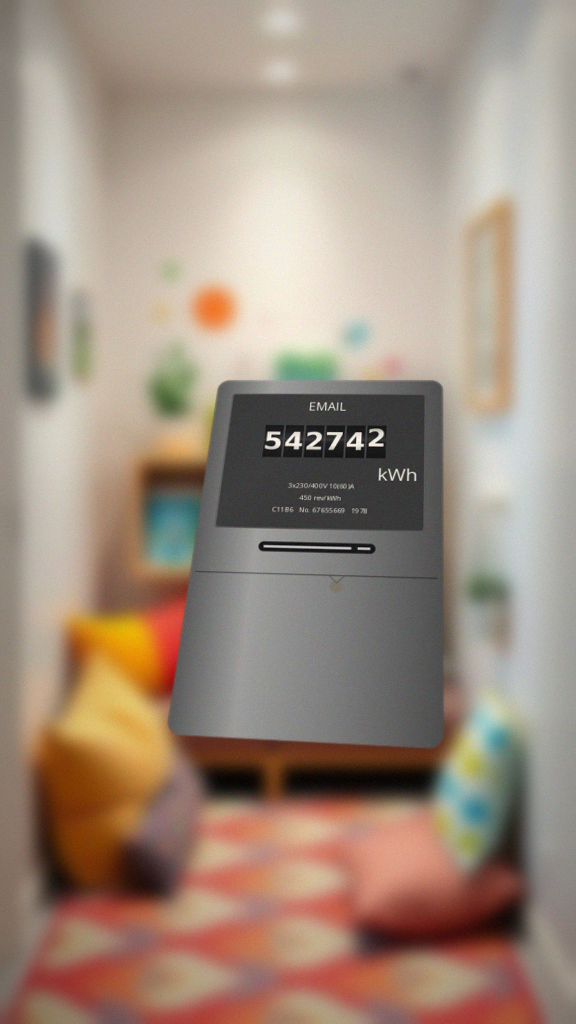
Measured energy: 542742 kWh
